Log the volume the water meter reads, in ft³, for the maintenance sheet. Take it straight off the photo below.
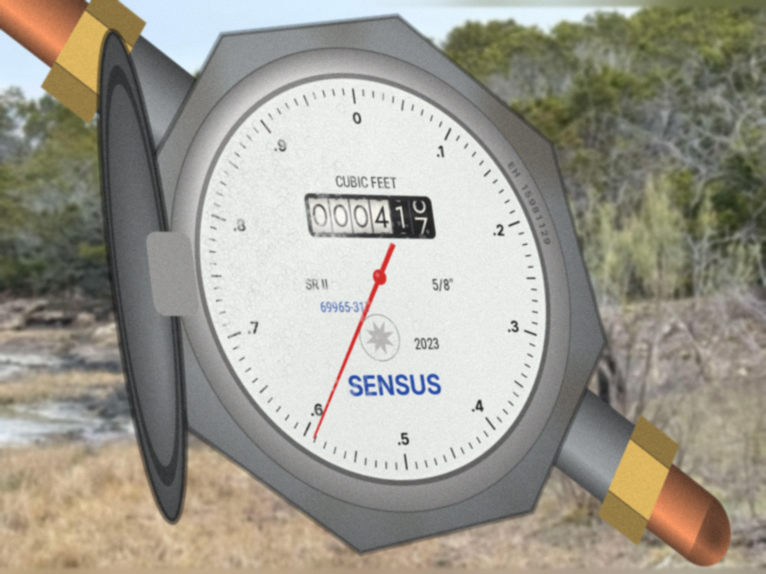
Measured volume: 416.59 ft³
